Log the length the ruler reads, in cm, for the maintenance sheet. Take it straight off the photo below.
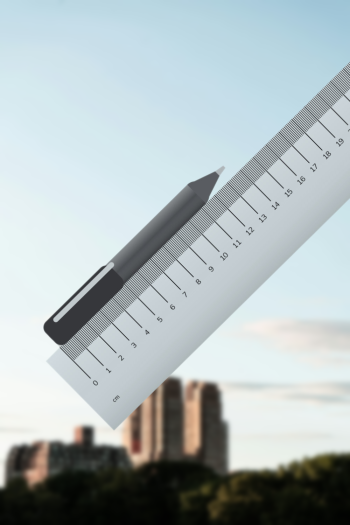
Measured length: 13.5 cm
